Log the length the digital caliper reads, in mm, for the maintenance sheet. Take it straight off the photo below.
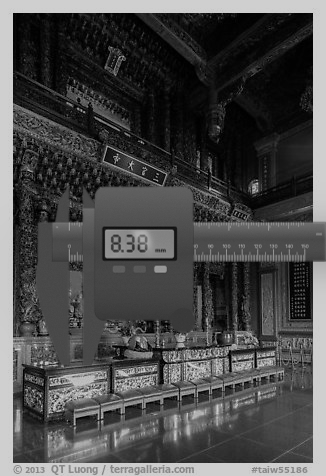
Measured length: 8.38 mm
